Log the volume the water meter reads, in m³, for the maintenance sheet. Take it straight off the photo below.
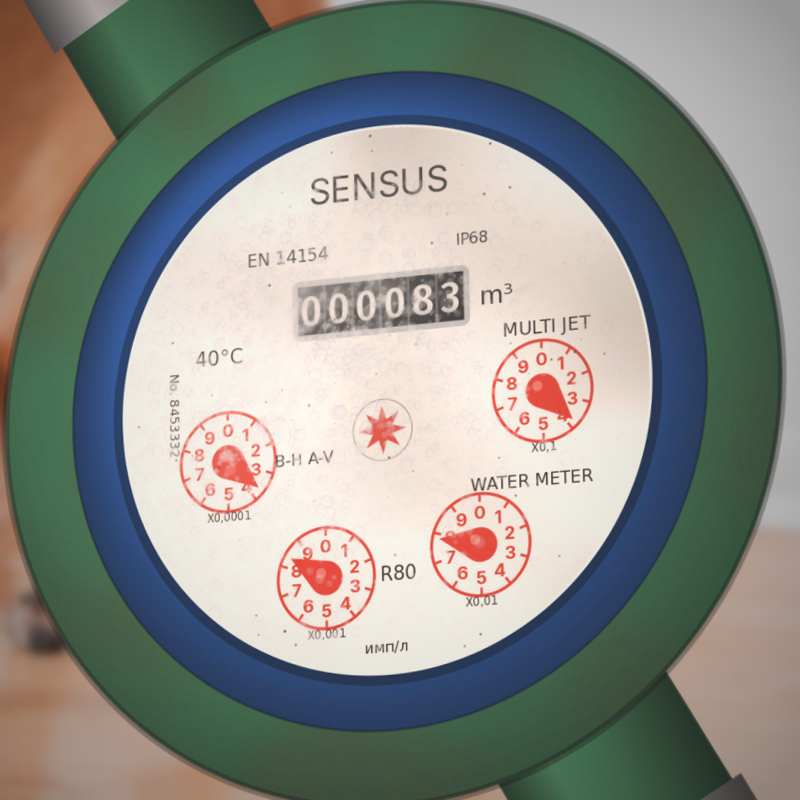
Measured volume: 83.3783 m³
